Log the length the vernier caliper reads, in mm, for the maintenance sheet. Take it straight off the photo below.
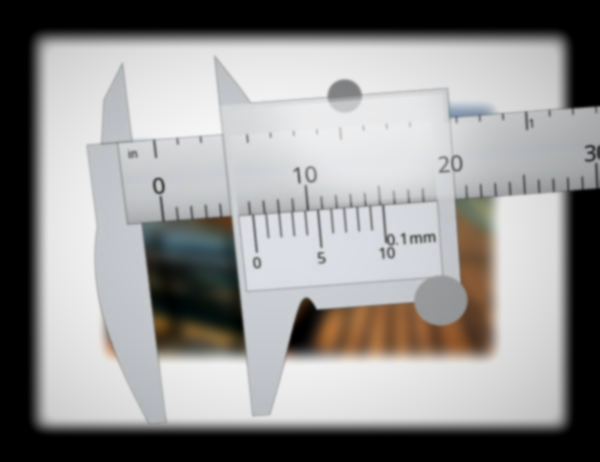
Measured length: 6.2 mm
